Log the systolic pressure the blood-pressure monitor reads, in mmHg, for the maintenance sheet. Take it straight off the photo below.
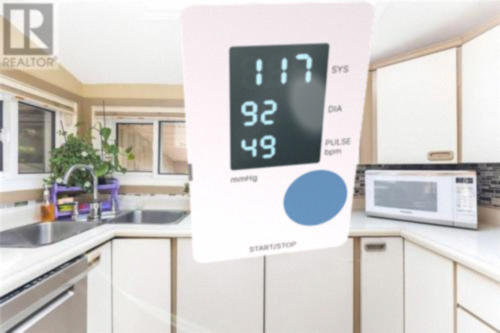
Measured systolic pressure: 117 mmHg
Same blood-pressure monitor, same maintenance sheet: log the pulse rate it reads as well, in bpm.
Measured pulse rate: 49 bpm
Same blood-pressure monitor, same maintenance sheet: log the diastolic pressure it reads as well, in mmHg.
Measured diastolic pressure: 92 mmHg
